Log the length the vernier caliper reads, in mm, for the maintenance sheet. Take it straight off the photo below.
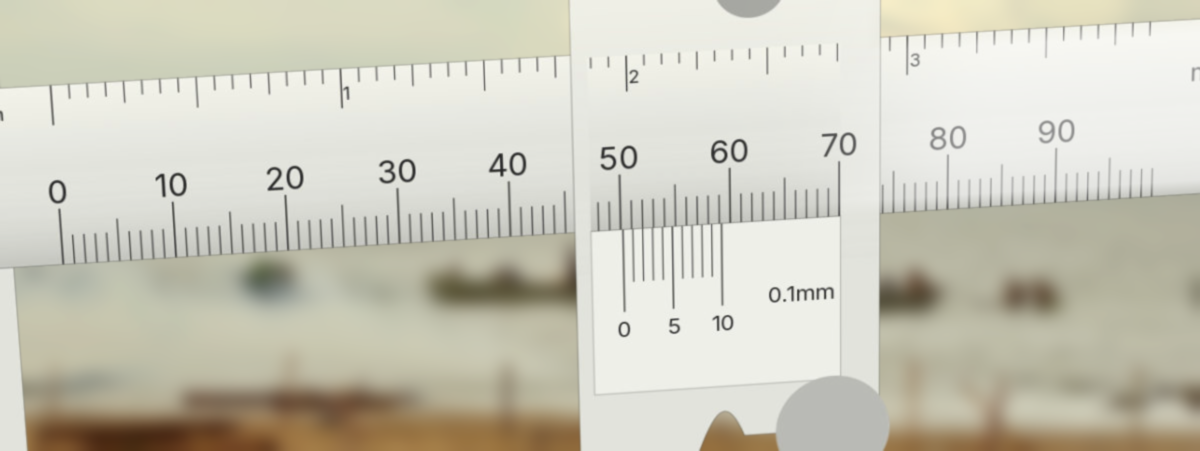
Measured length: 50.2 mm
